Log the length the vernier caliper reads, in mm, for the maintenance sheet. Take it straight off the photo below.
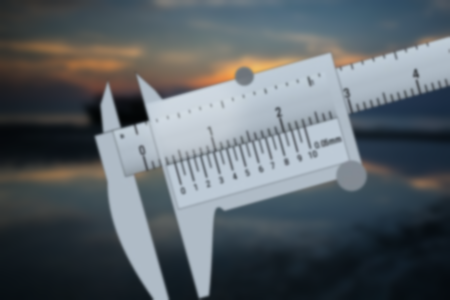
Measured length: 4.0 mm
